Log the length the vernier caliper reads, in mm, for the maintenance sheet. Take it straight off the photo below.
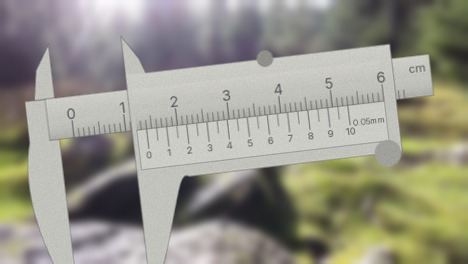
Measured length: 14.0 mm
